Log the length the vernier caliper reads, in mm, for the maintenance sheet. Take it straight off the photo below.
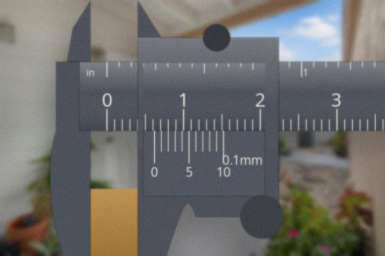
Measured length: 6.2 mm
